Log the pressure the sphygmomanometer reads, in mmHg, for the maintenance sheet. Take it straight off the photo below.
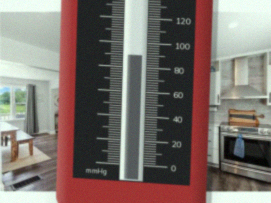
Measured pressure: 90 mmHg
